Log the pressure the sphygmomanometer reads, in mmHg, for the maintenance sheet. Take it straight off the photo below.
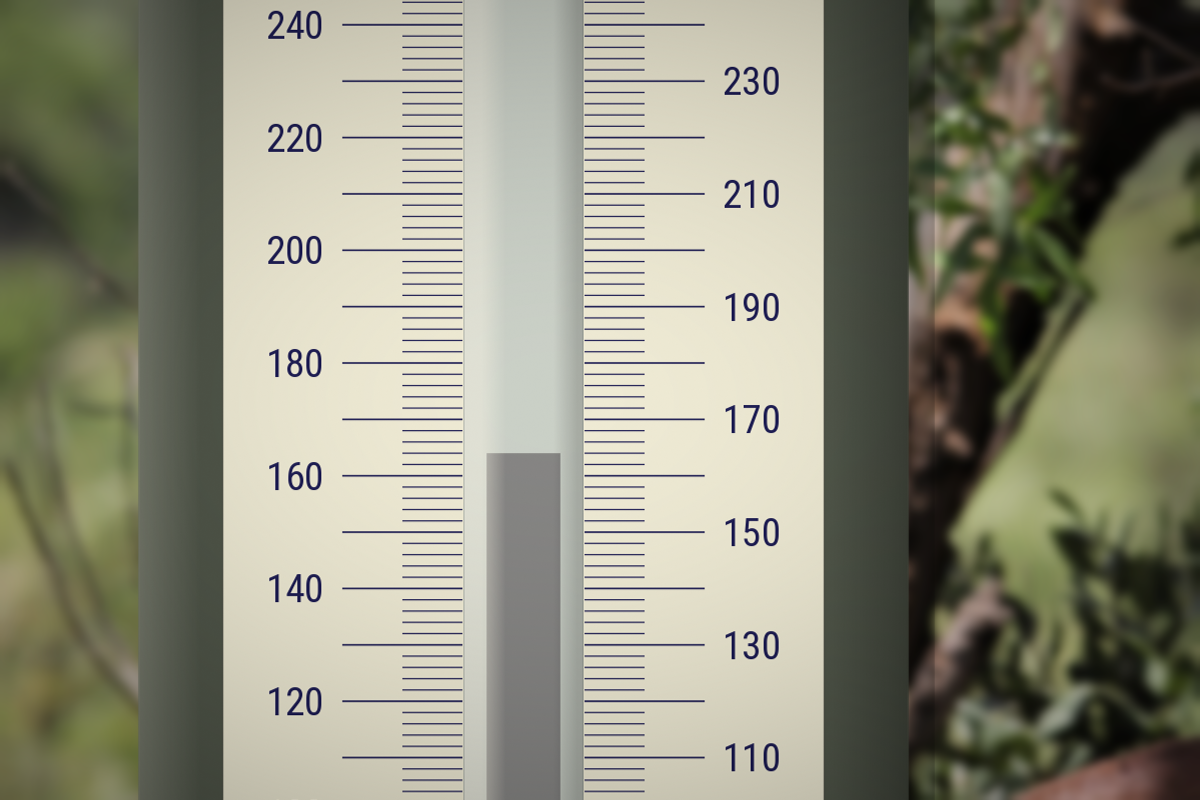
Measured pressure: 164 mmHg
